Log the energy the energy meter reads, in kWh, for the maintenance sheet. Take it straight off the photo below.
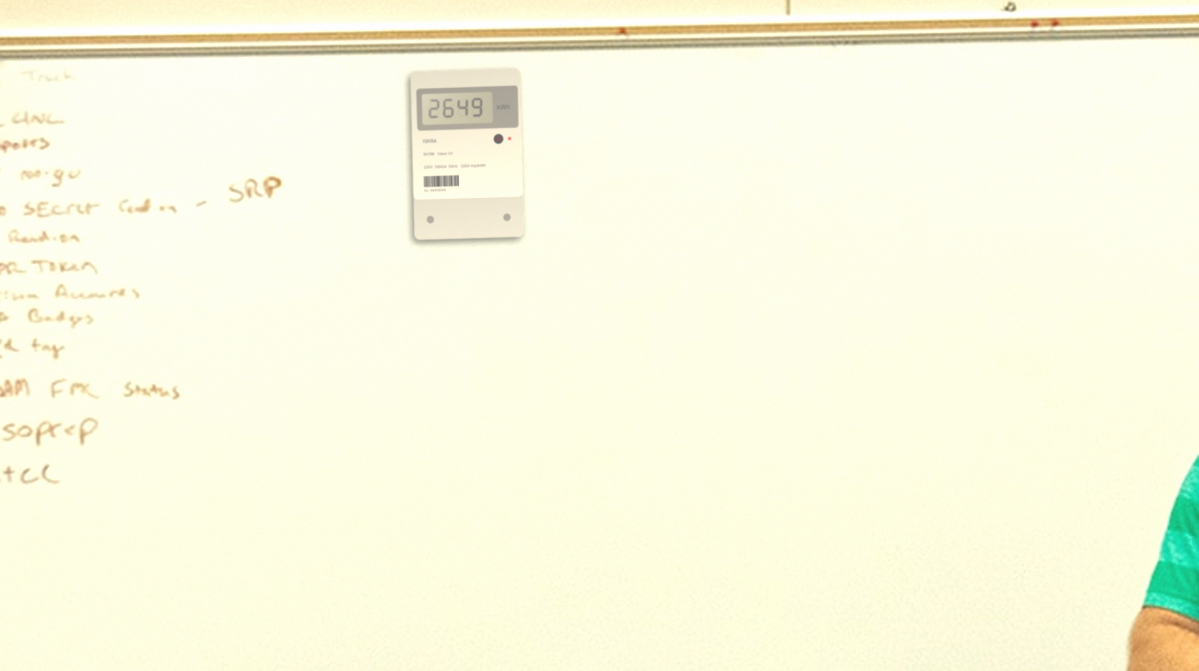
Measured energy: 2649 kWh
